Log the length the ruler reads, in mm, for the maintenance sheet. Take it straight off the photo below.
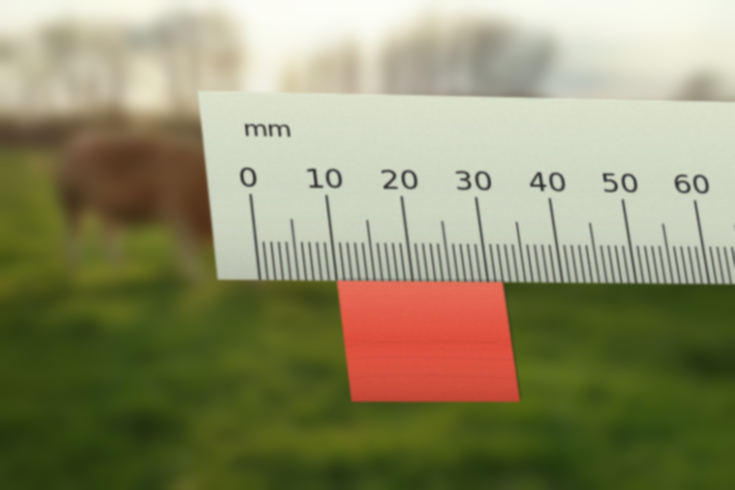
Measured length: 22 mm
